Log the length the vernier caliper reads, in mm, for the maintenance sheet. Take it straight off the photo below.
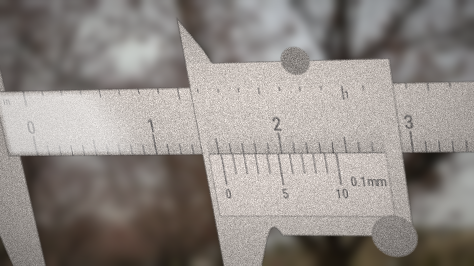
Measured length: 15.2 mm
